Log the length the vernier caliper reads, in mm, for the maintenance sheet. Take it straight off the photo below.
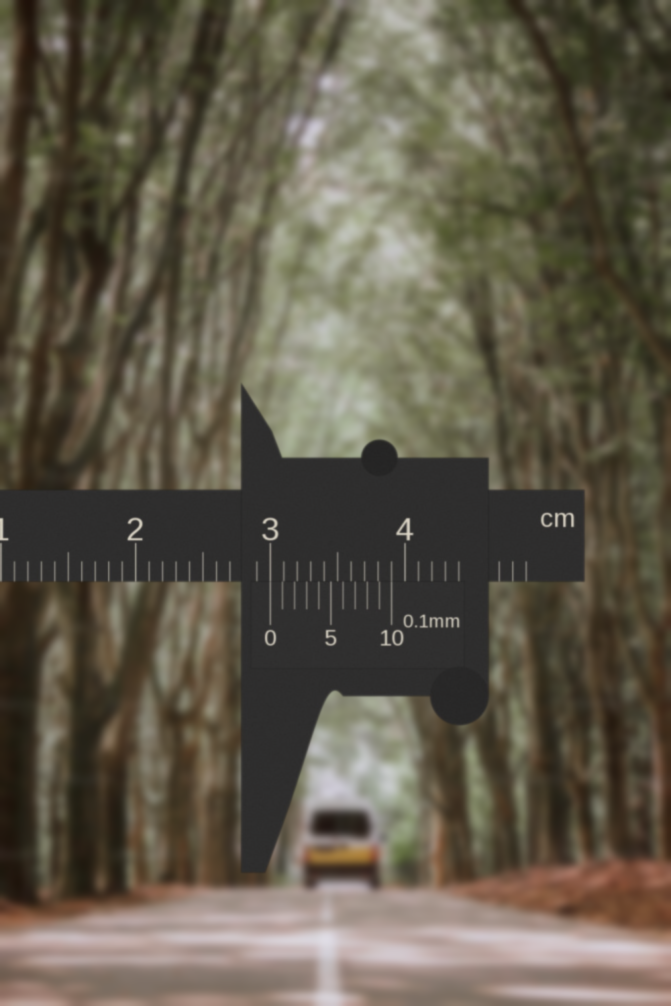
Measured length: 30.0 mm
